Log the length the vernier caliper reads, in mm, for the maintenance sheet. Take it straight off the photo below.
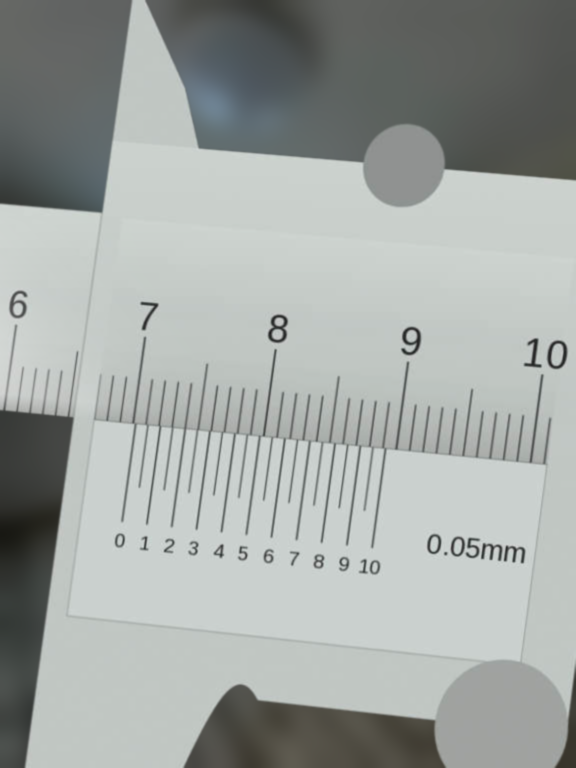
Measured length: 70.2 mm
